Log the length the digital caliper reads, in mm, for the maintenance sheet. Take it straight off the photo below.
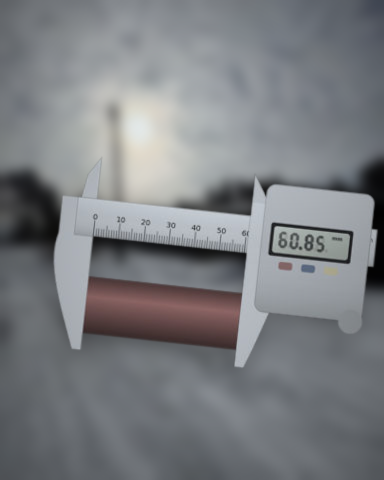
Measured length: 60.85 mm
